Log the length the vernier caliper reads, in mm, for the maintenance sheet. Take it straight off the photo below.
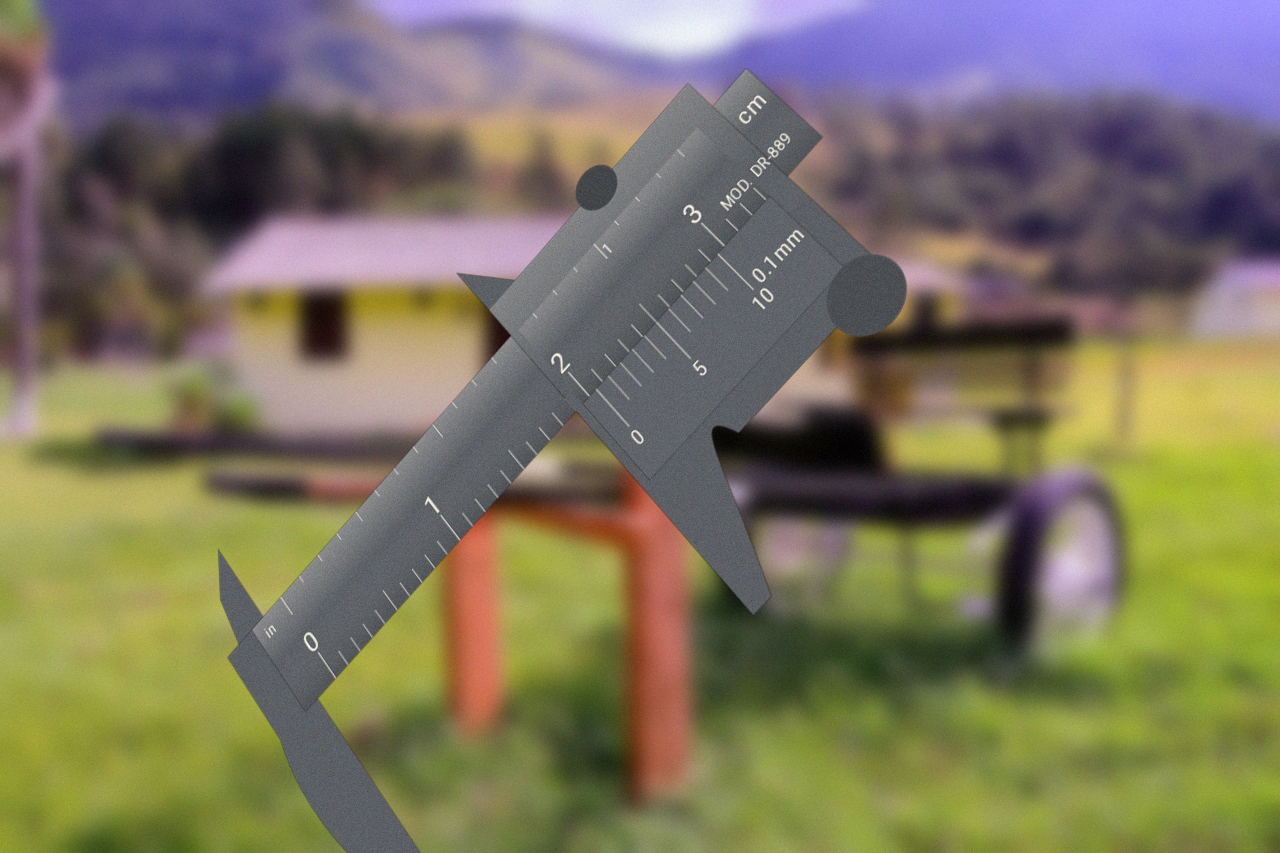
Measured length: 20.5 mm
